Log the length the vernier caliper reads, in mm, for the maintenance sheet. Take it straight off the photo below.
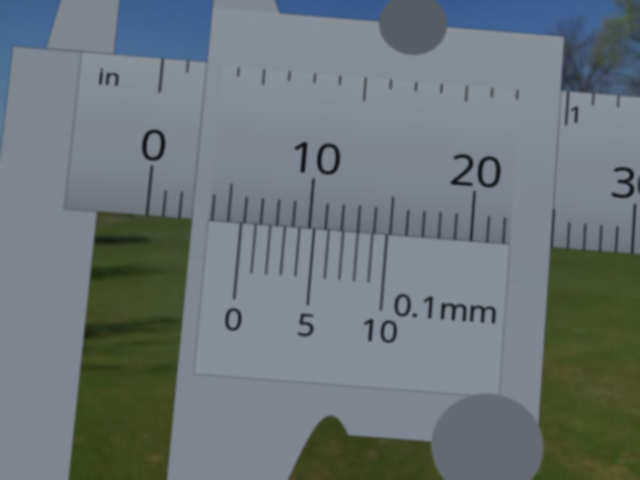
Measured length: 5.8 mm
